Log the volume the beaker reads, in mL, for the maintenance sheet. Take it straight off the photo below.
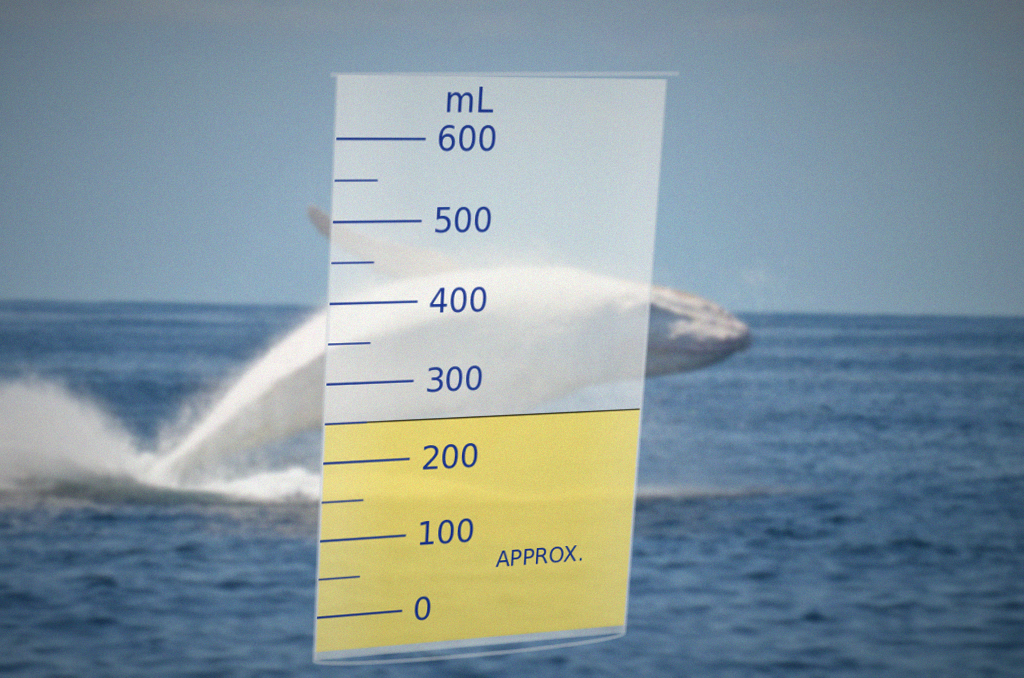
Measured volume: 250 mL
